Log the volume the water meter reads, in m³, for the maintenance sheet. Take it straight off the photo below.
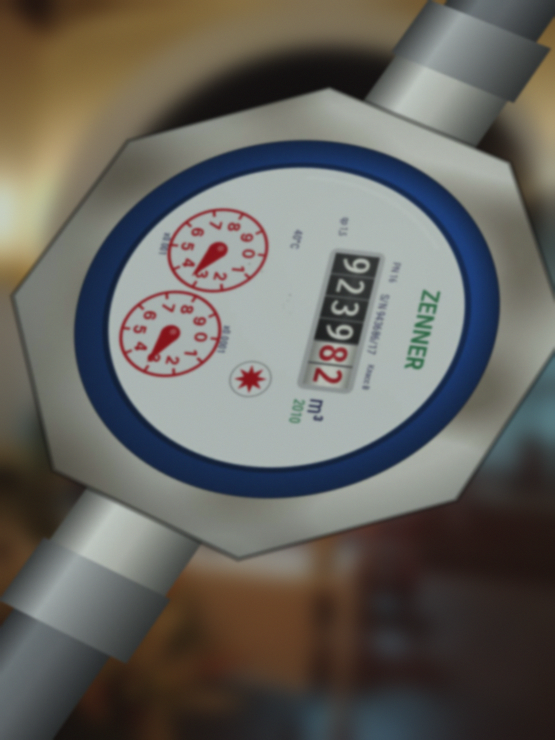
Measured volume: 9239.8233 m³
